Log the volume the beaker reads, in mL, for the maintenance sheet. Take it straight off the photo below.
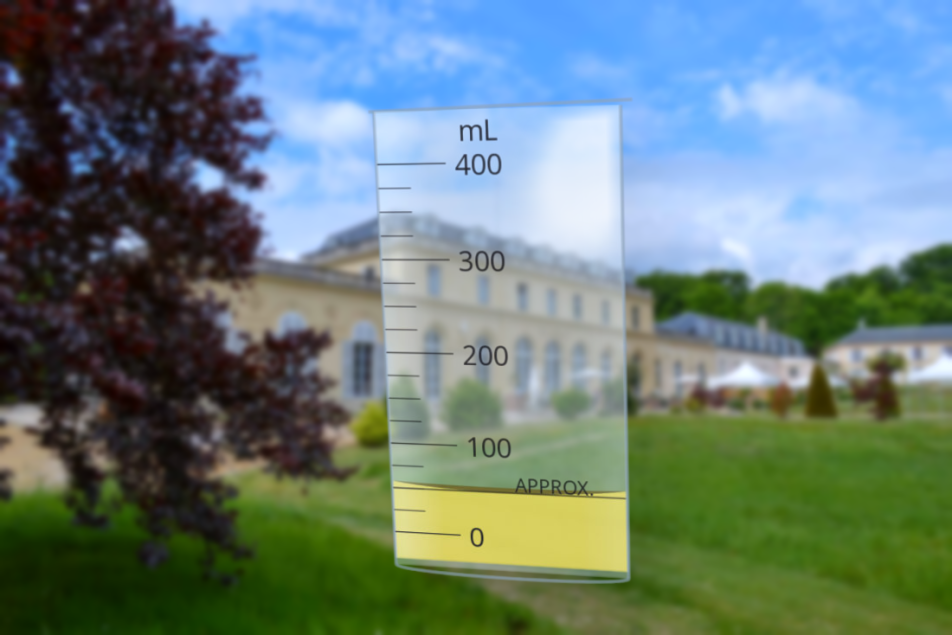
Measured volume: 50 mL
